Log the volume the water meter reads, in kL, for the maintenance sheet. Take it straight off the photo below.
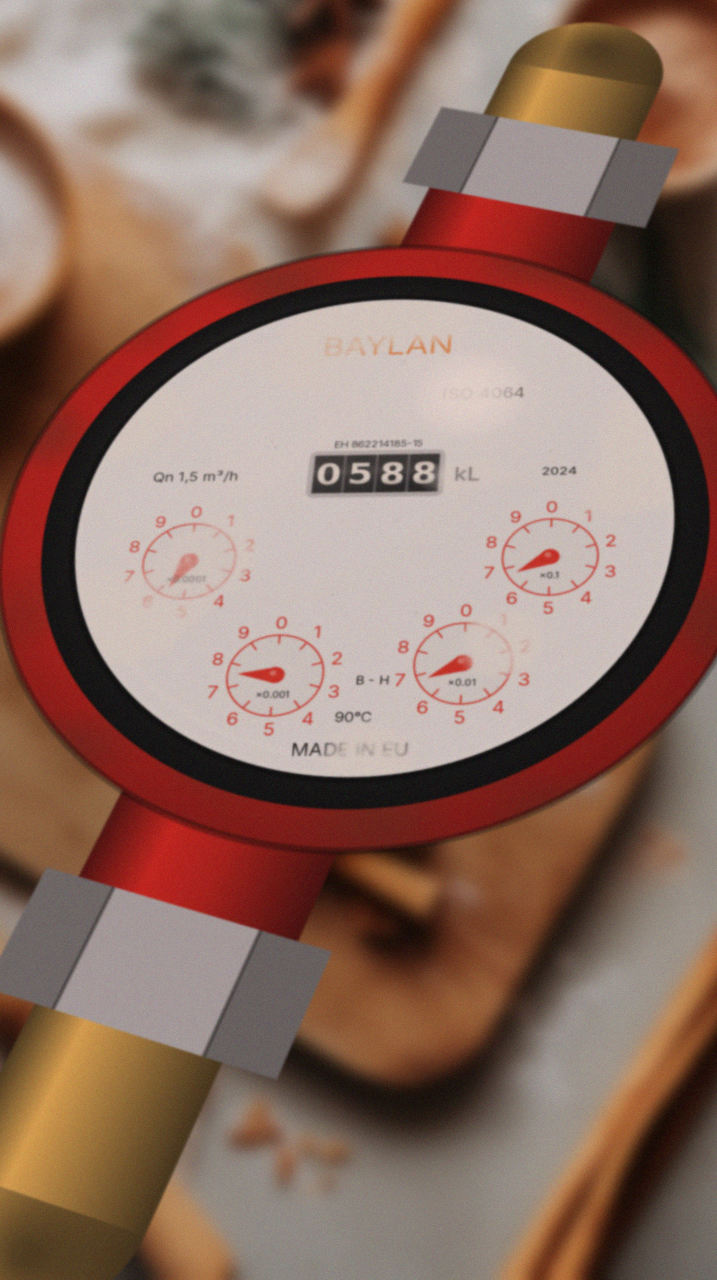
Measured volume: 588.6675 kL
